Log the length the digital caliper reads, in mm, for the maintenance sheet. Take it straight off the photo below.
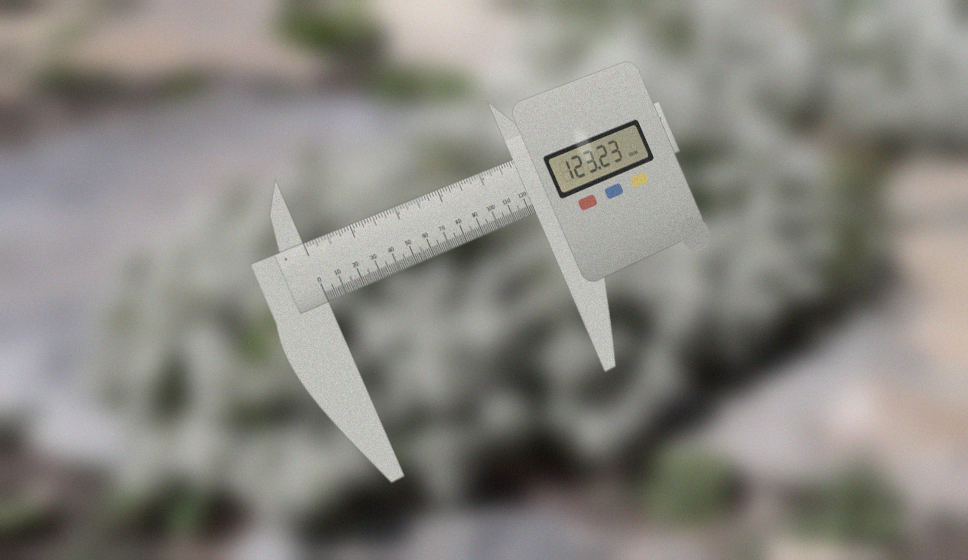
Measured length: 123.23 mm
